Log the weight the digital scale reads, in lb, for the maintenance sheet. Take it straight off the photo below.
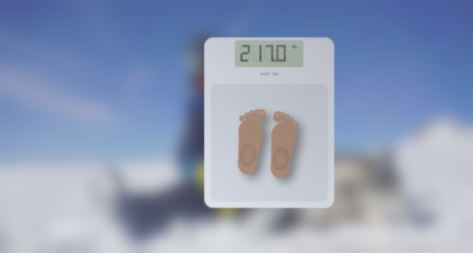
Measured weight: 217.0 lb
